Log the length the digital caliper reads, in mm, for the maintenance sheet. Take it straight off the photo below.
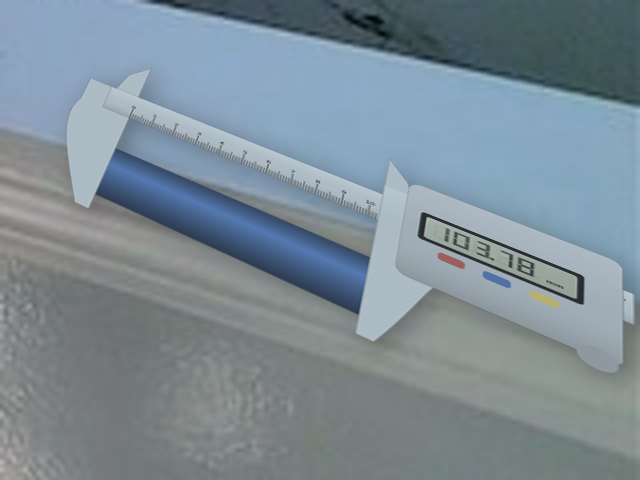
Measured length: 103.78 mm
